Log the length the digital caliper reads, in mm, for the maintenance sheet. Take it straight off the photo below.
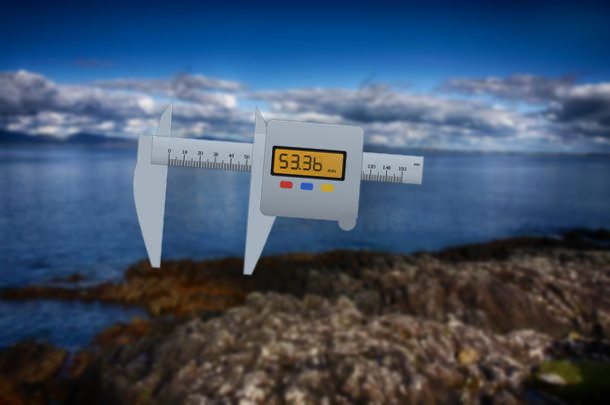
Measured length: 53.36 mm
